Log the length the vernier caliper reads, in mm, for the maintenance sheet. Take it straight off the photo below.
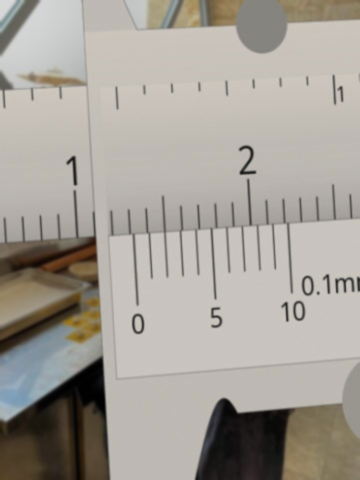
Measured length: 13.2 mm
